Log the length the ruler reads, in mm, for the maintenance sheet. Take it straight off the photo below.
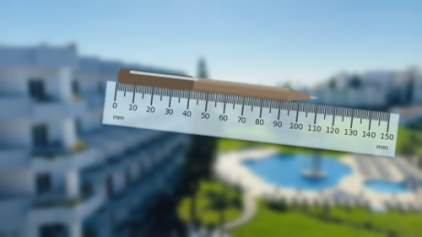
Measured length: 110 mm
